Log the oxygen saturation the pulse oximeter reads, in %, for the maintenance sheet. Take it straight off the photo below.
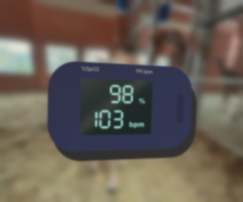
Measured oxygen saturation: 98 %
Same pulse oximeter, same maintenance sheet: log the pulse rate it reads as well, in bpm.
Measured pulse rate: 103 bpm
